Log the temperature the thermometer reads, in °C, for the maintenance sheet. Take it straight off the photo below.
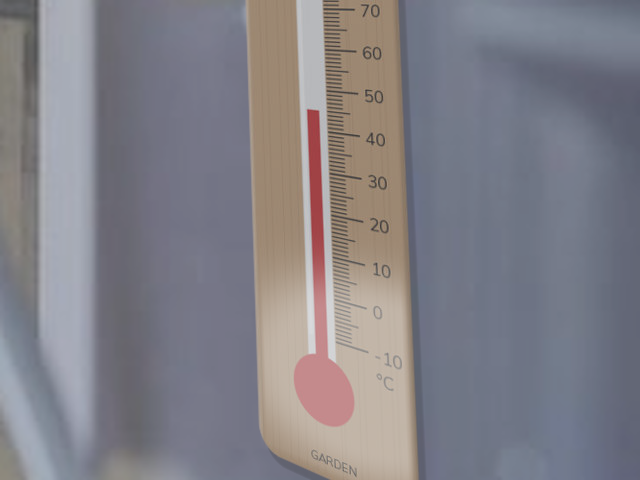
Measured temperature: 45 °C
